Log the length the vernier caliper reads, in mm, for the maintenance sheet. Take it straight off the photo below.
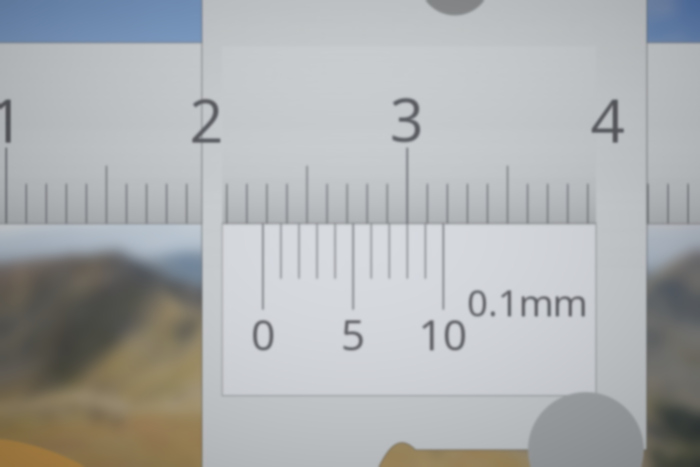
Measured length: 22.8 mm
